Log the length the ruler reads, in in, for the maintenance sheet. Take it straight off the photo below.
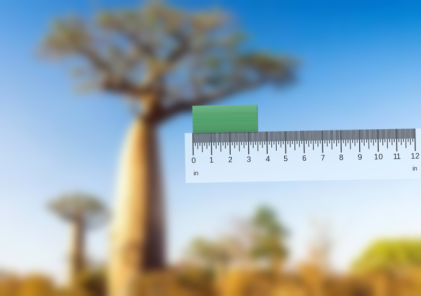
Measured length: 3.5 in
